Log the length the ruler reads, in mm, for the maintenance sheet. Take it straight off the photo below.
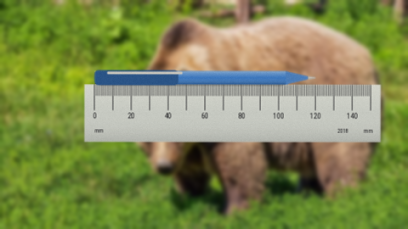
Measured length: 120 mm
